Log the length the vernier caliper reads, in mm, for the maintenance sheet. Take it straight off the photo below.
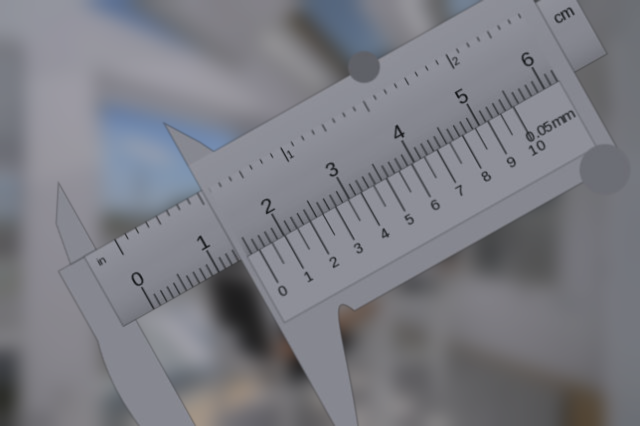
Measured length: 16.2 mm
